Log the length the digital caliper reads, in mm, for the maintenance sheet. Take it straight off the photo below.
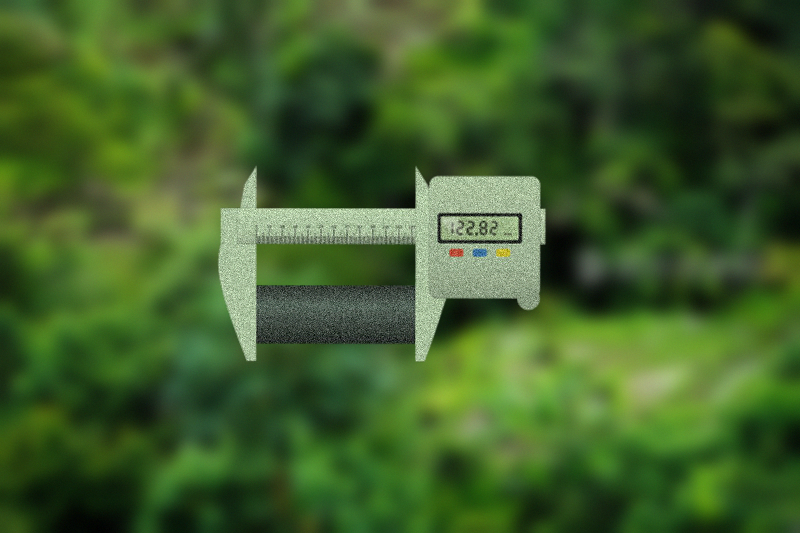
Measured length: 122.82 mm
